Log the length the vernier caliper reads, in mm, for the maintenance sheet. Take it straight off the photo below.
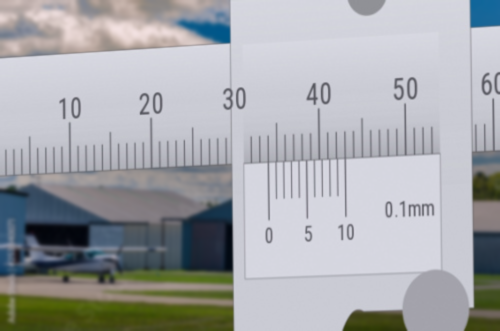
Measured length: 34.0 mm
